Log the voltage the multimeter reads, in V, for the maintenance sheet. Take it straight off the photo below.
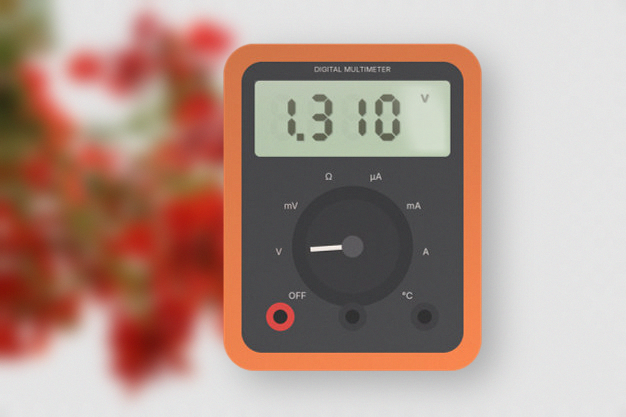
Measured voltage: 1.310 V
